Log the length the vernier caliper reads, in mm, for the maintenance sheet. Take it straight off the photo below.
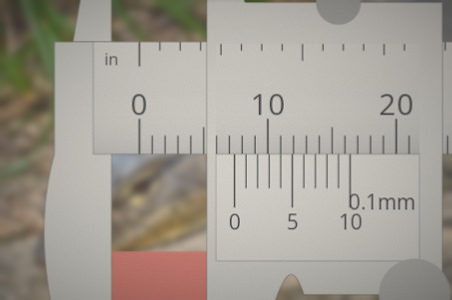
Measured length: 7.4 mm
